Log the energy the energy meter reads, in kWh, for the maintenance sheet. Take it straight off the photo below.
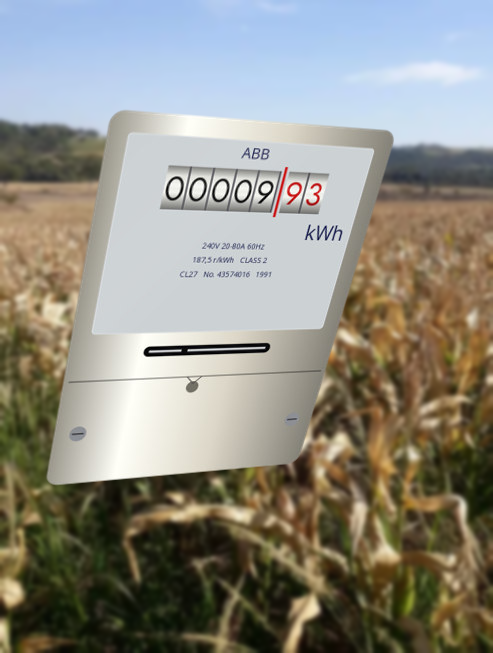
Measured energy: 9.93 kWh
